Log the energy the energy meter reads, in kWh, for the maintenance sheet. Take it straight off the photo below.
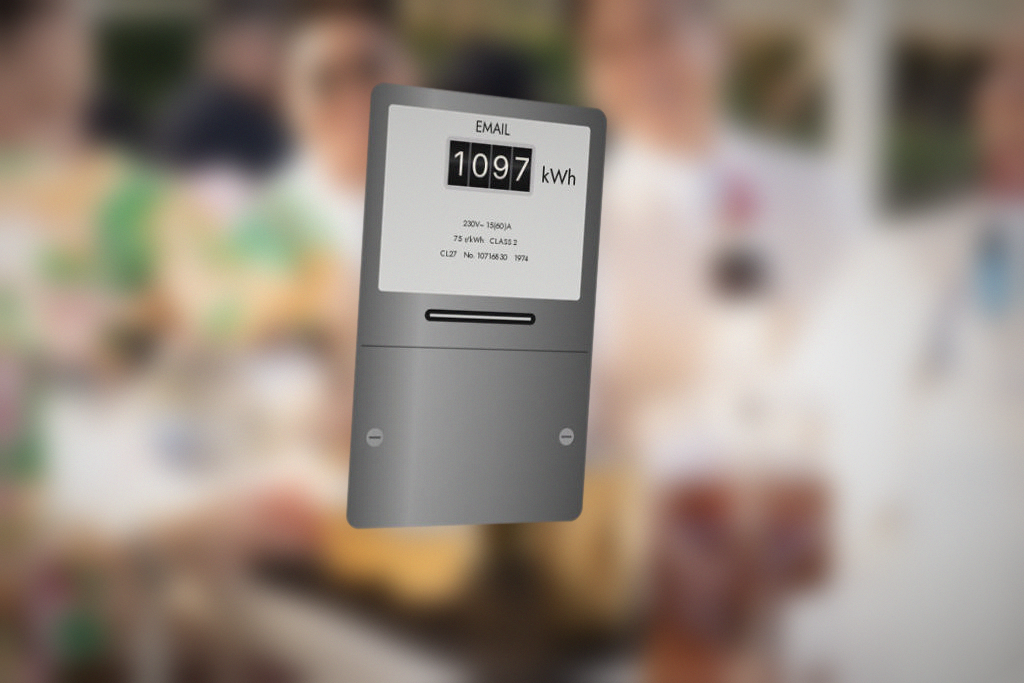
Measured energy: 1097 kWh
